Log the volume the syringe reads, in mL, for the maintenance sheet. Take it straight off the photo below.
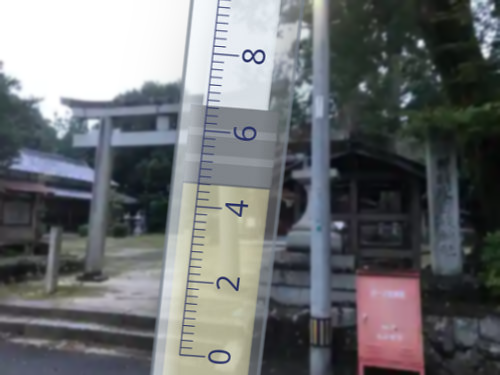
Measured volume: 4.6 mL
